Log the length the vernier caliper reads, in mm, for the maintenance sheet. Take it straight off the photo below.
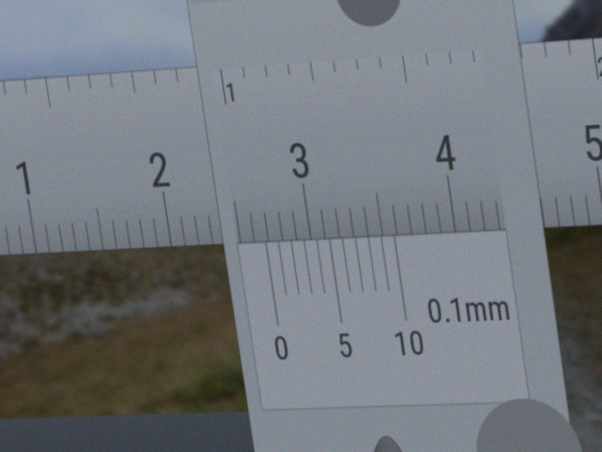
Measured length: 26.8 mm
